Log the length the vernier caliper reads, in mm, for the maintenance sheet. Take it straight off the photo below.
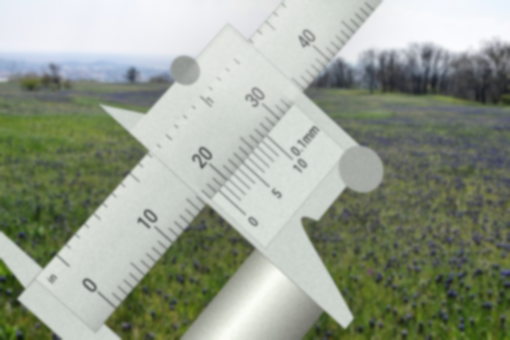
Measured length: 18.4 mm
